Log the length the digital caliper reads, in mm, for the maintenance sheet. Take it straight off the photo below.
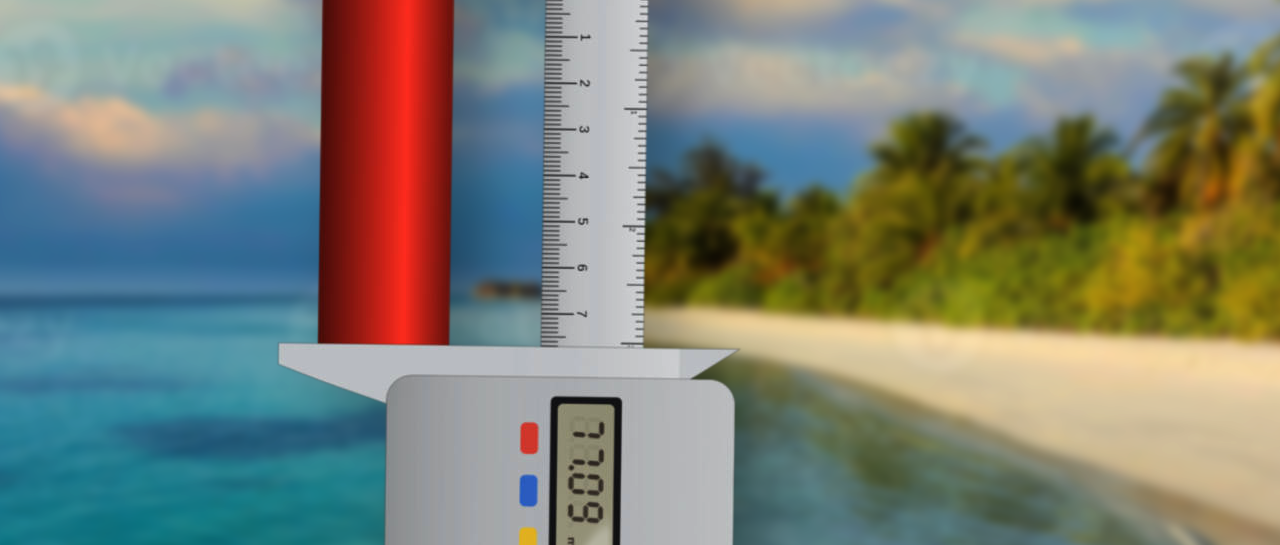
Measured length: 77.09 mm
